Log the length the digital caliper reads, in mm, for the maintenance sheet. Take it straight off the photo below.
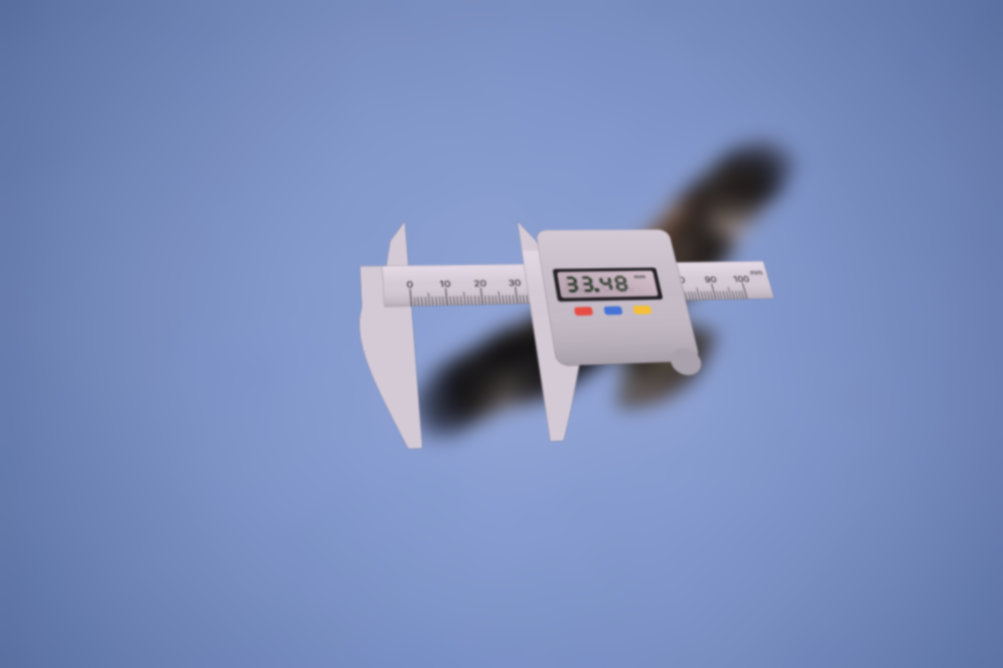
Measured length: 33.48 mm
